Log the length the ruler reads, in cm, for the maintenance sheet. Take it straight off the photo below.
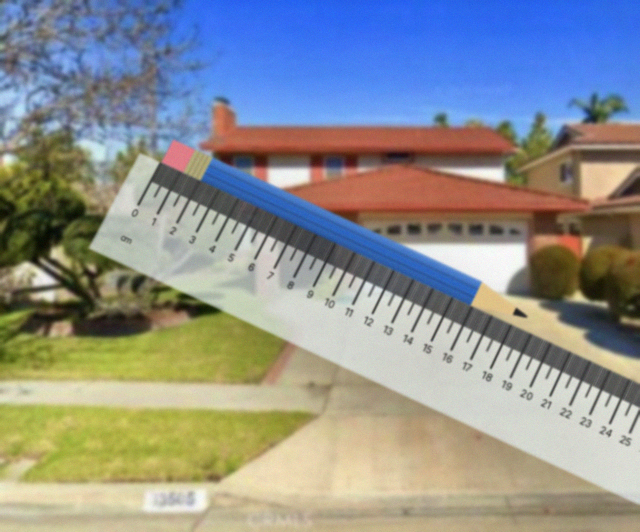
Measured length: 18.5 cm
